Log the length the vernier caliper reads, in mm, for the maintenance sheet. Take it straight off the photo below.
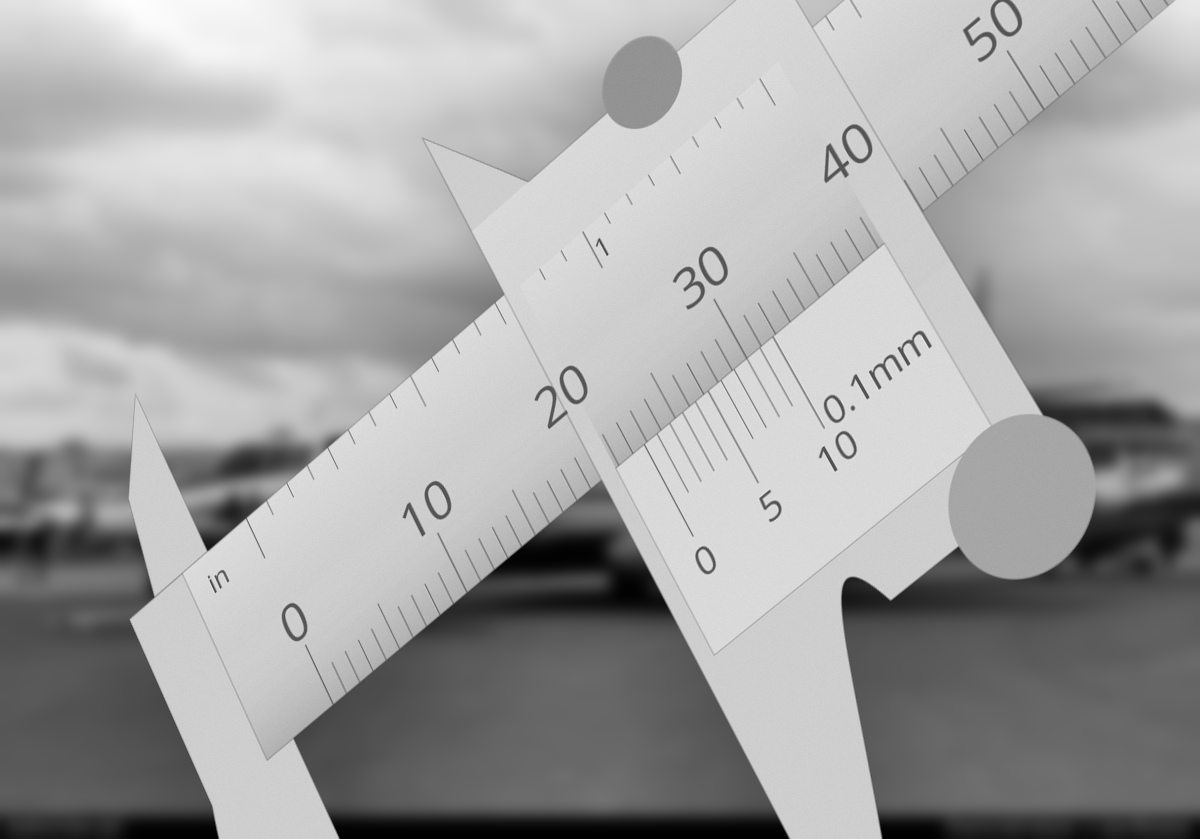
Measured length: 22.8 mm
